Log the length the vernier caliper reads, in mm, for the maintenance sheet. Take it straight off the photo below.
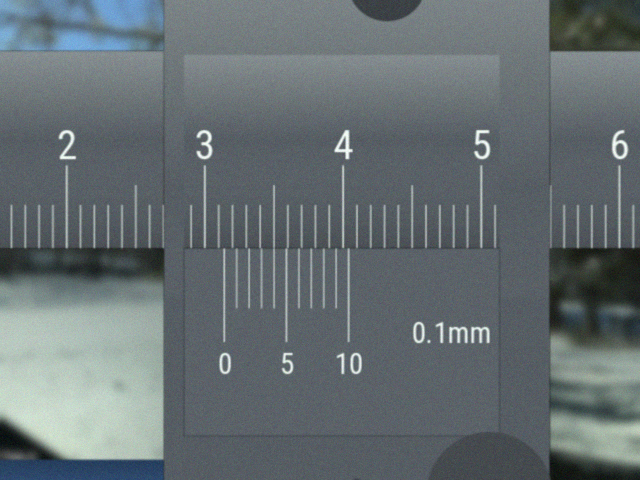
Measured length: 31.4 mm
